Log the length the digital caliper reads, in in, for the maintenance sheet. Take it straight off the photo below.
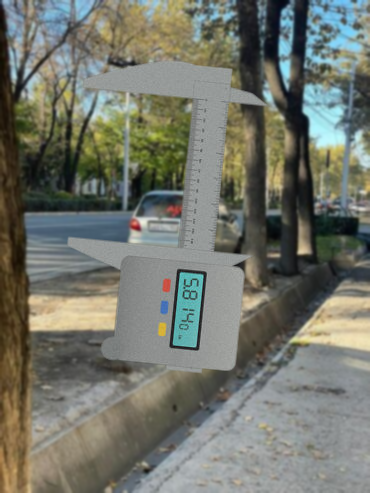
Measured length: 5.8140 in
